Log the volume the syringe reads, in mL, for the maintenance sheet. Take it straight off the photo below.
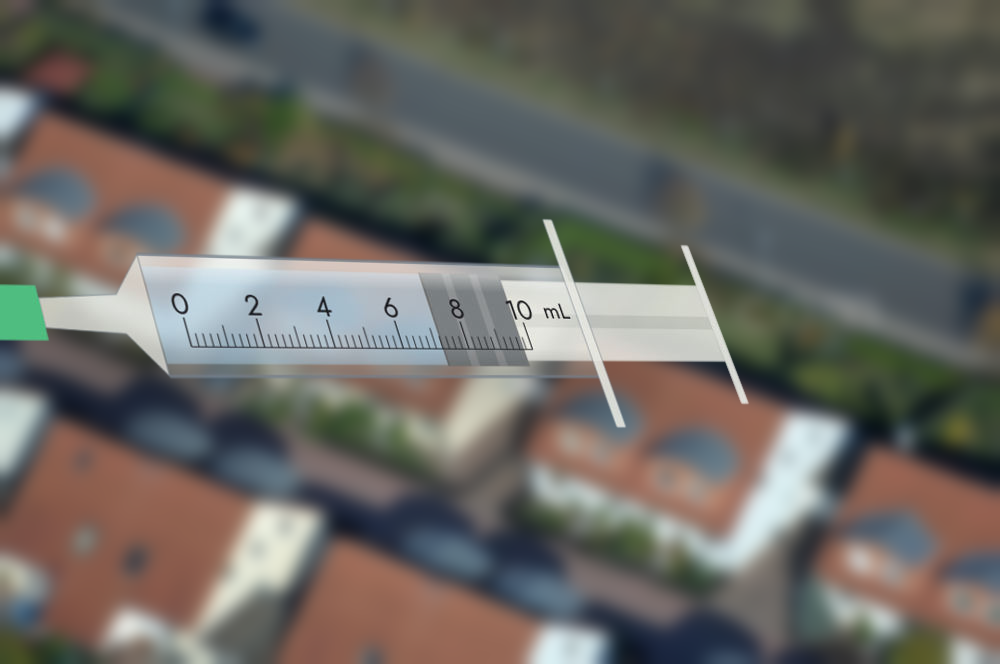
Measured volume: 7.2 mL
